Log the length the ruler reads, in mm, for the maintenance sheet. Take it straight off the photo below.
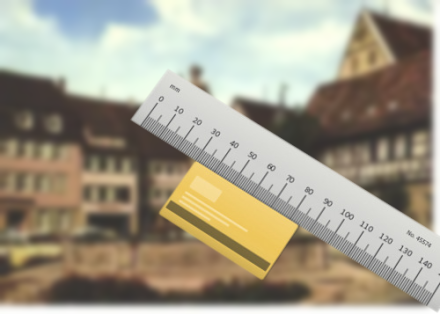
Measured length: 55 mm
